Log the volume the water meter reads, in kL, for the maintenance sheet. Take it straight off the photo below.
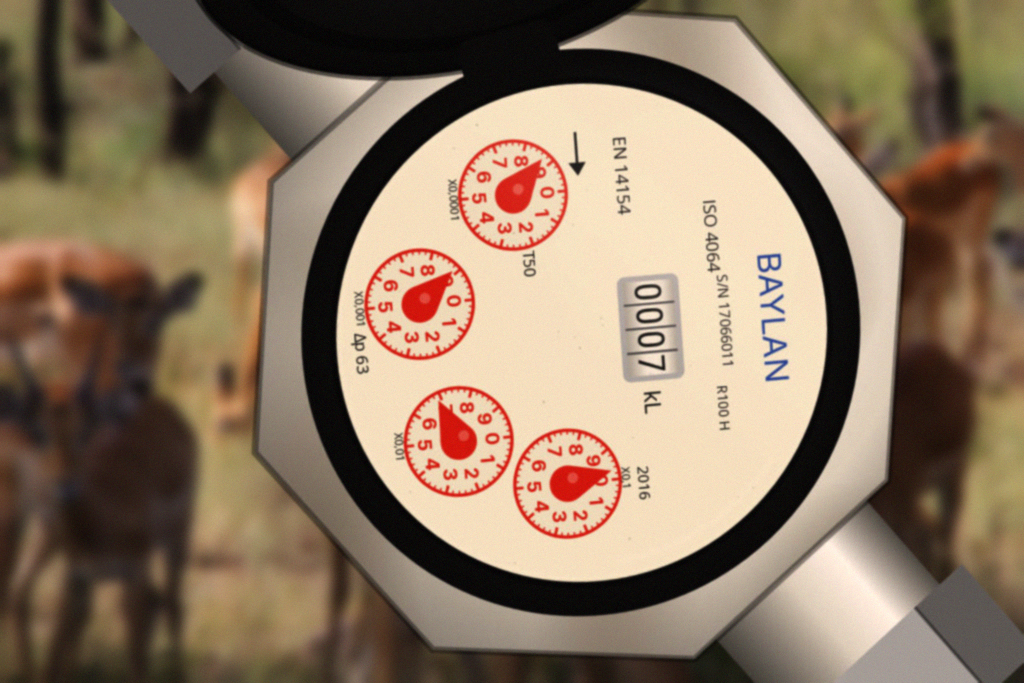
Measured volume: 6.9688 kL
